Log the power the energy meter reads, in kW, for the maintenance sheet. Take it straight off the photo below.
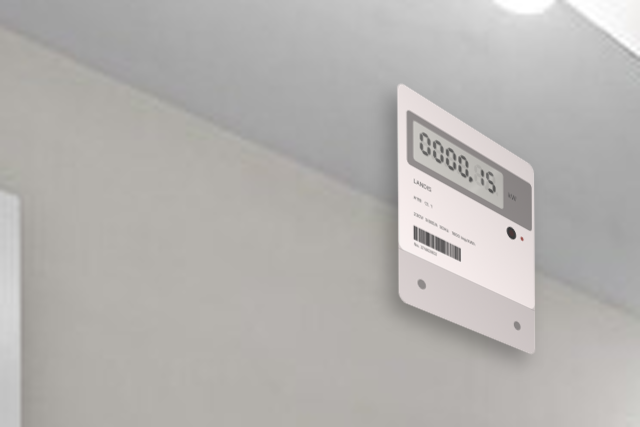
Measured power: 0.15 kW
